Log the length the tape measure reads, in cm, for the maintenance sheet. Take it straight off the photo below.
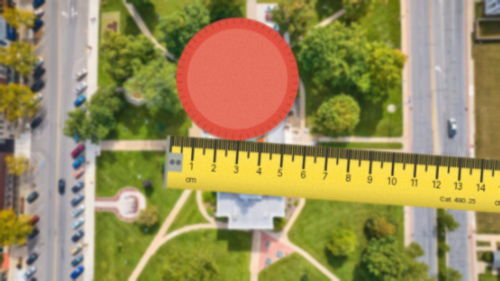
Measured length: 5.5 cm
